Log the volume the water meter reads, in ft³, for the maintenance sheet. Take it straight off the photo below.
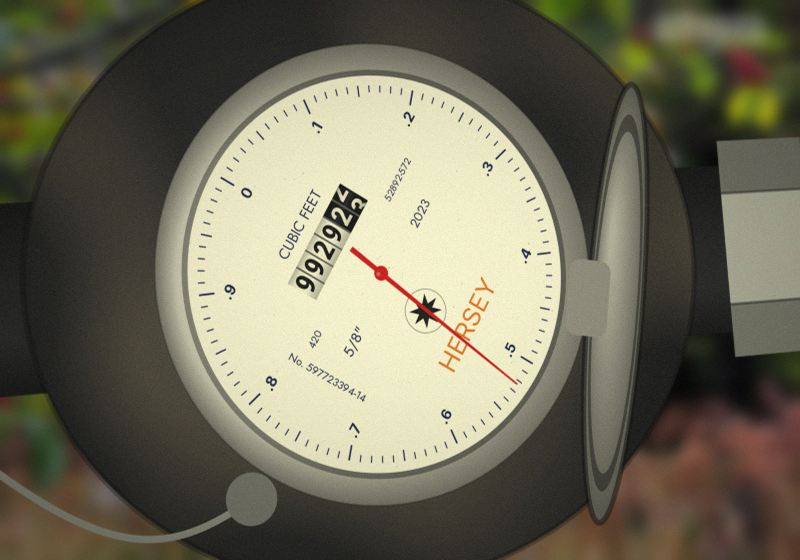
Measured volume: 992922.52 ft³
